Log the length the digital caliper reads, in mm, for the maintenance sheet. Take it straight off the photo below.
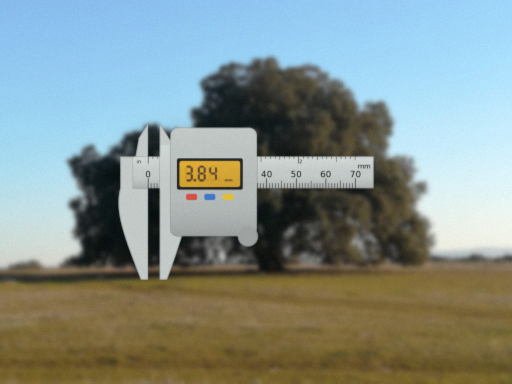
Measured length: 3.84 mm
